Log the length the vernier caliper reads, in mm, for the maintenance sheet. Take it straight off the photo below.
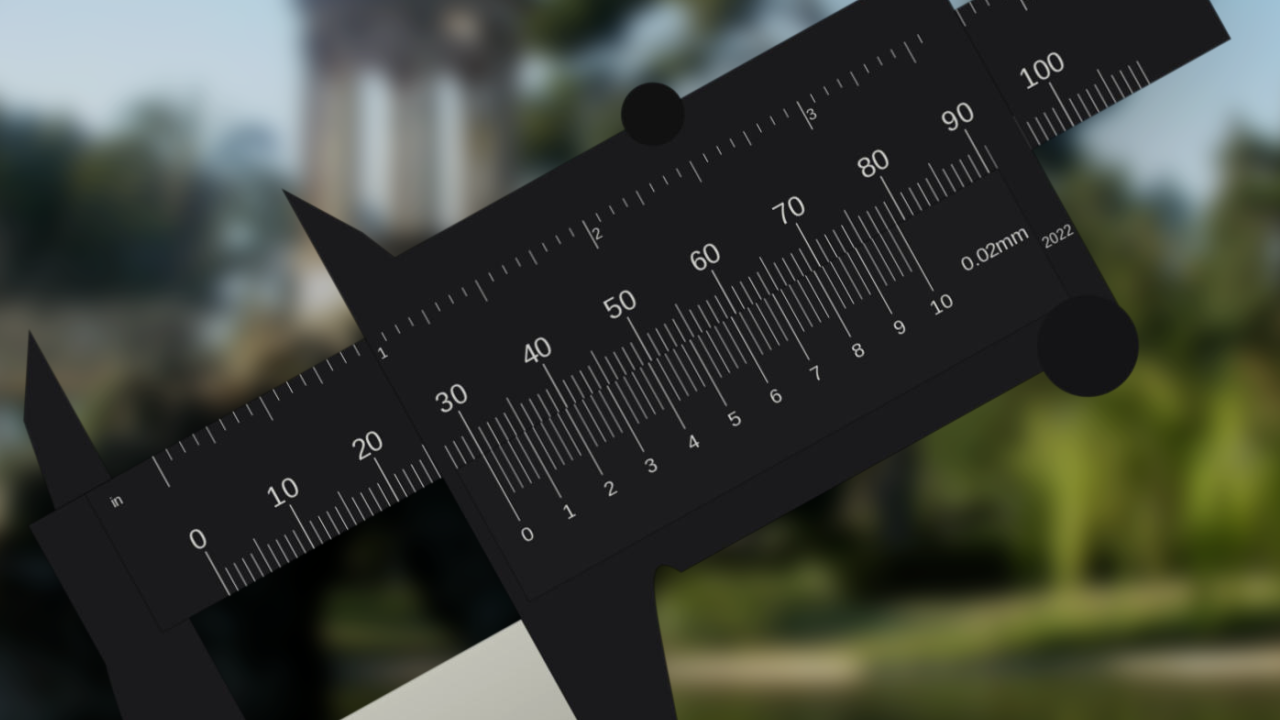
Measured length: 30.0 mm
